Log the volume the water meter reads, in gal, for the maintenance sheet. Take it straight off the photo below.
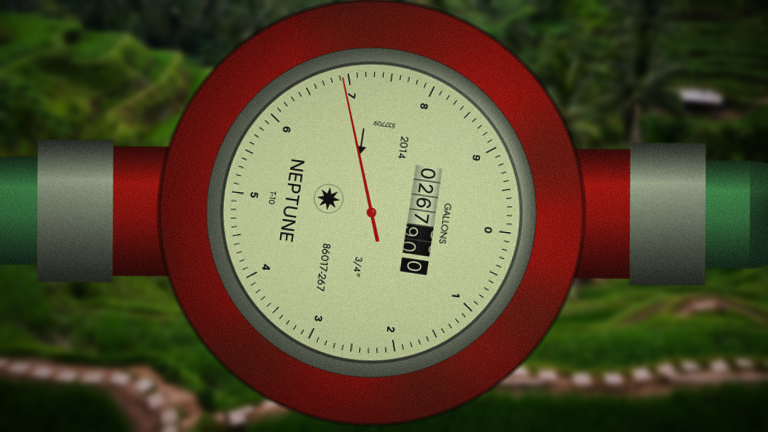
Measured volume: 267896.9 gal
